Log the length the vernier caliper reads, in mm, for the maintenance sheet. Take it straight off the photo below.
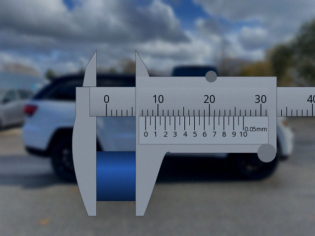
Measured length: 7.6 mm
